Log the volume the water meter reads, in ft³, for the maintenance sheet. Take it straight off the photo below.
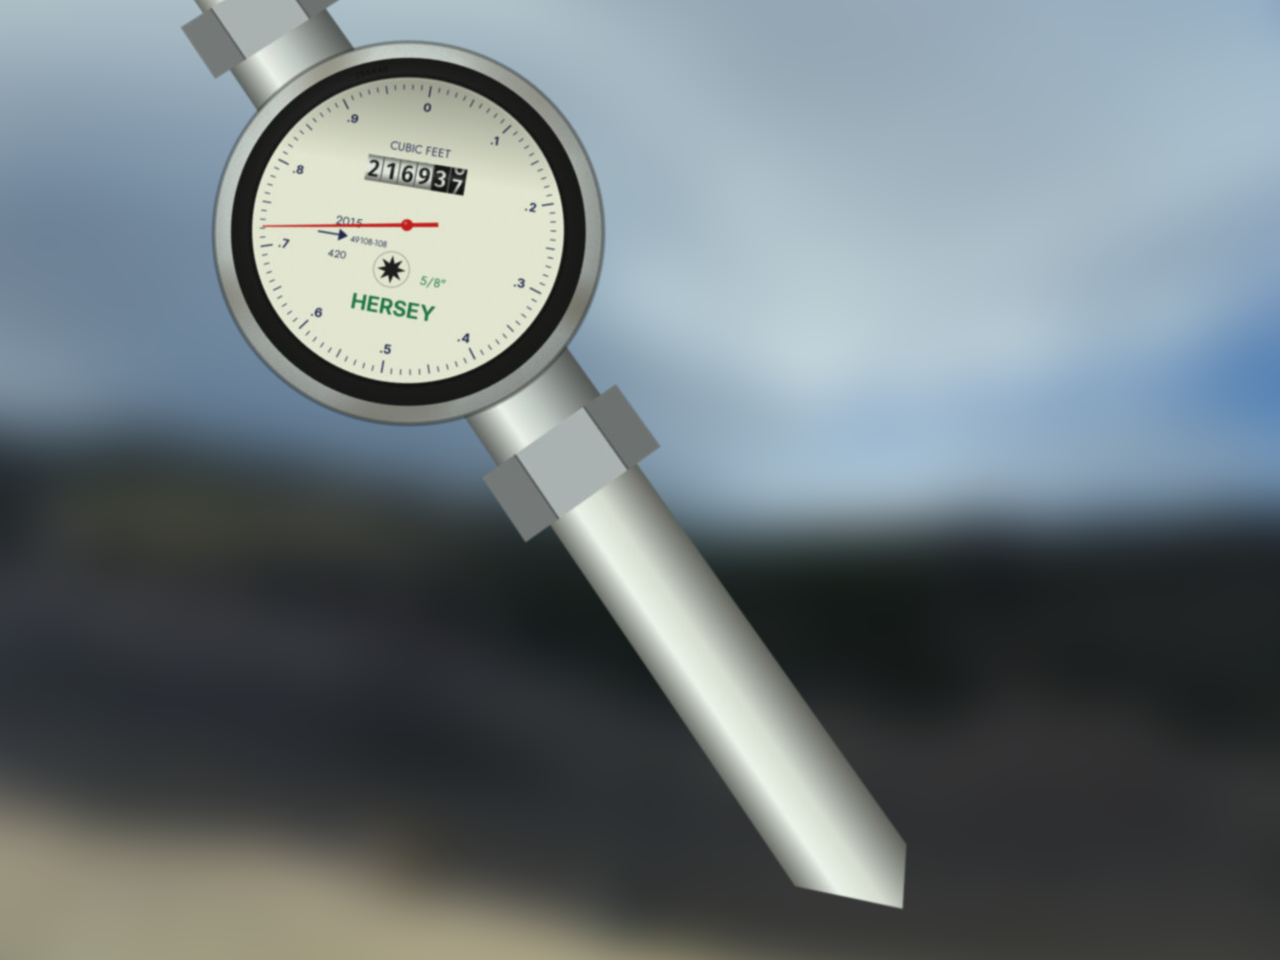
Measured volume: 216936.72 ft³
